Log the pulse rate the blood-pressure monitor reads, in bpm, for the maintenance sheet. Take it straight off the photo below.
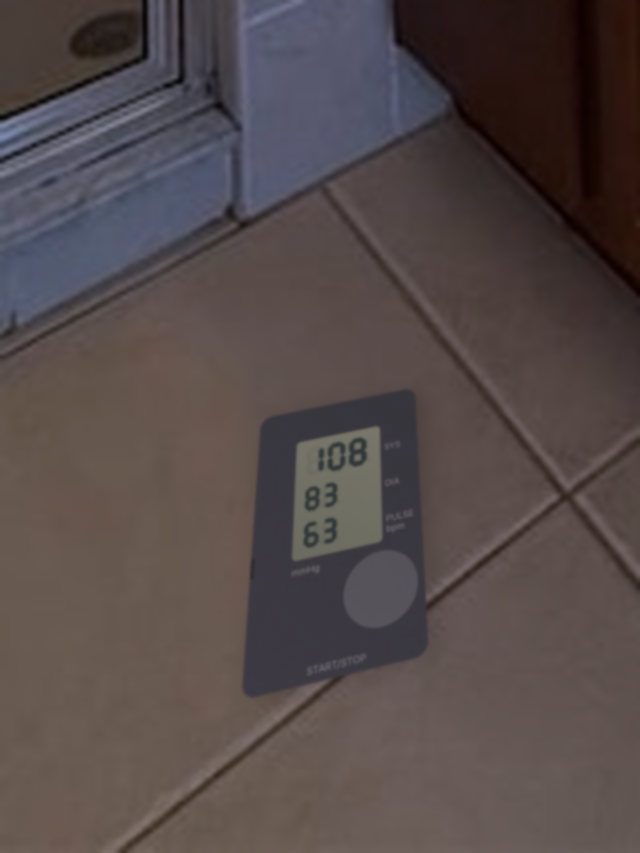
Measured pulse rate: 63 bpm
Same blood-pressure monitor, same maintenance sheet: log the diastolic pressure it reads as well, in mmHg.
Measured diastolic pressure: 83 mmHg
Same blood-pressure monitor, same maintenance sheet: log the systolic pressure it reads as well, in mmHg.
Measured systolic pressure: 108 mmHg
